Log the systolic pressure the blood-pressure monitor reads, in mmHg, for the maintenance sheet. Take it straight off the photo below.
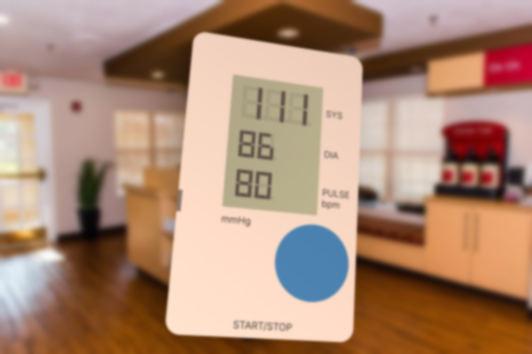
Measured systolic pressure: 111 mmHg
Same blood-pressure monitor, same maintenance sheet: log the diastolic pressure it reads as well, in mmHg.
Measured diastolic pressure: 86 mmHg
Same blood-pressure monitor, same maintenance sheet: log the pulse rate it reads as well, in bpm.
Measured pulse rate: 80 bpm
